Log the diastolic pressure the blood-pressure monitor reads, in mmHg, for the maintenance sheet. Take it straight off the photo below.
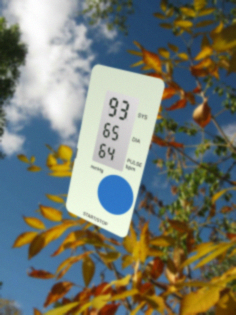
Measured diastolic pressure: 65 mmHg
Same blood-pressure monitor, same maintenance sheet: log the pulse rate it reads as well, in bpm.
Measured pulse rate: 64 bpm
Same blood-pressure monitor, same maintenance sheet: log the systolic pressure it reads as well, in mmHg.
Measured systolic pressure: 93 mmHg
